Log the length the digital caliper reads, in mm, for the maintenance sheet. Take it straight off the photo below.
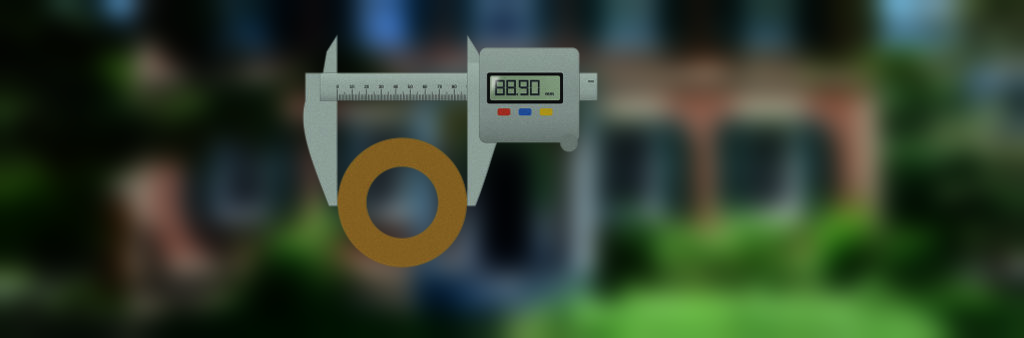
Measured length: 88.90 mm
